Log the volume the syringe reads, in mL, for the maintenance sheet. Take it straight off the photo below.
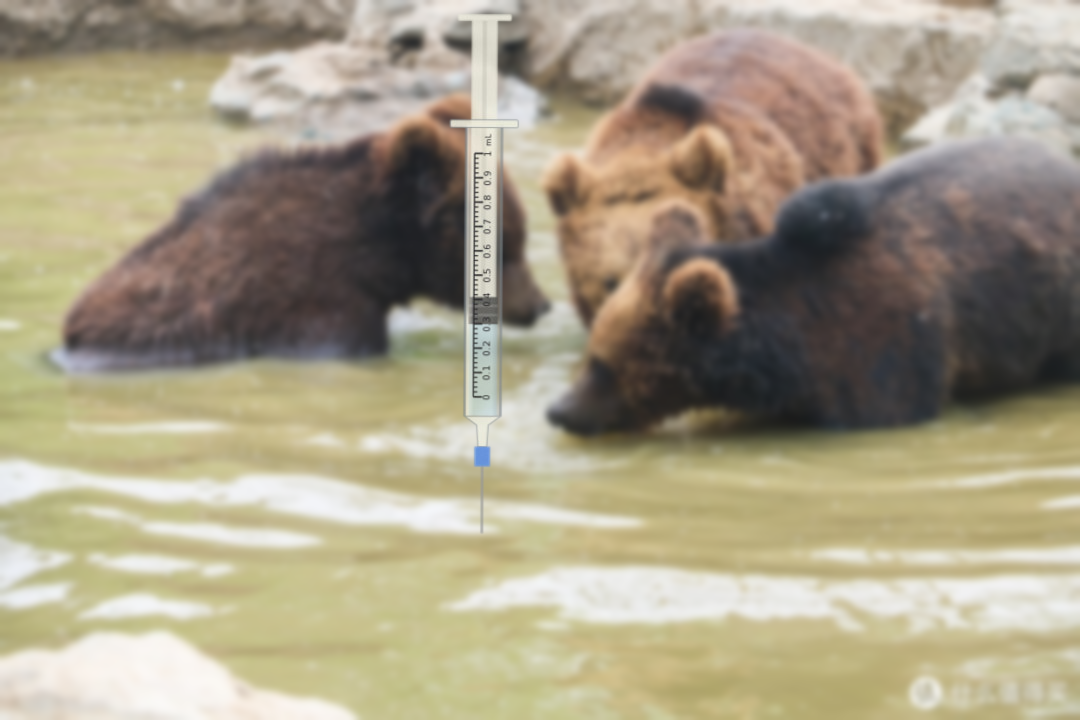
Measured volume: 0.3 mL
